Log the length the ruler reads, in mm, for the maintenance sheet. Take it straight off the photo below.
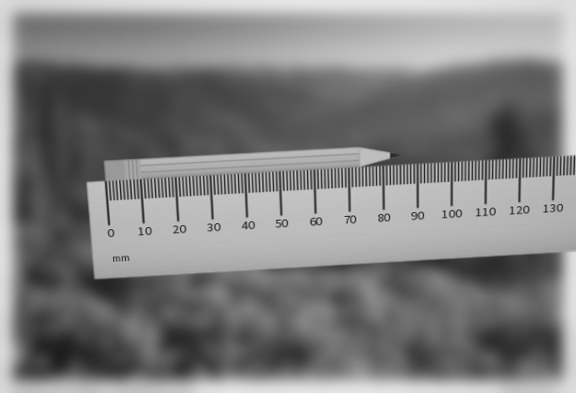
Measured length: 85 mm
